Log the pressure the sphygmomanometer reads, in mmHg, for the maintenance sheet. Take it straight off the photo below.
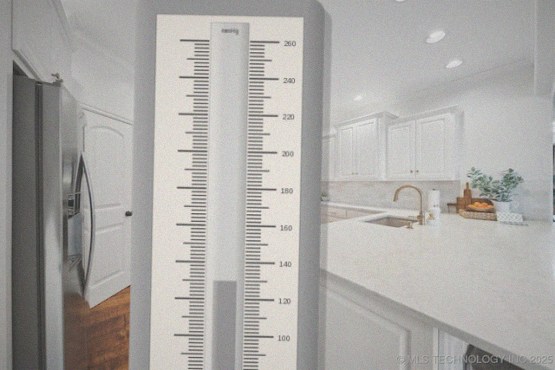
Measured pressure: 130 mmHg
